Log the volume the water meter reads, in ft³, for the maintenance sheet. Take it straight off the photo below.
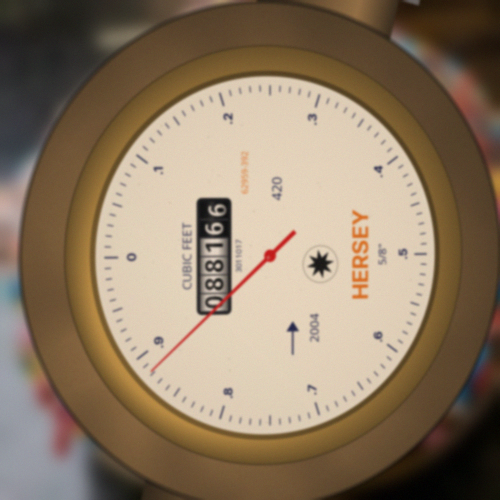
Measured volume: 88165.88 ft³
